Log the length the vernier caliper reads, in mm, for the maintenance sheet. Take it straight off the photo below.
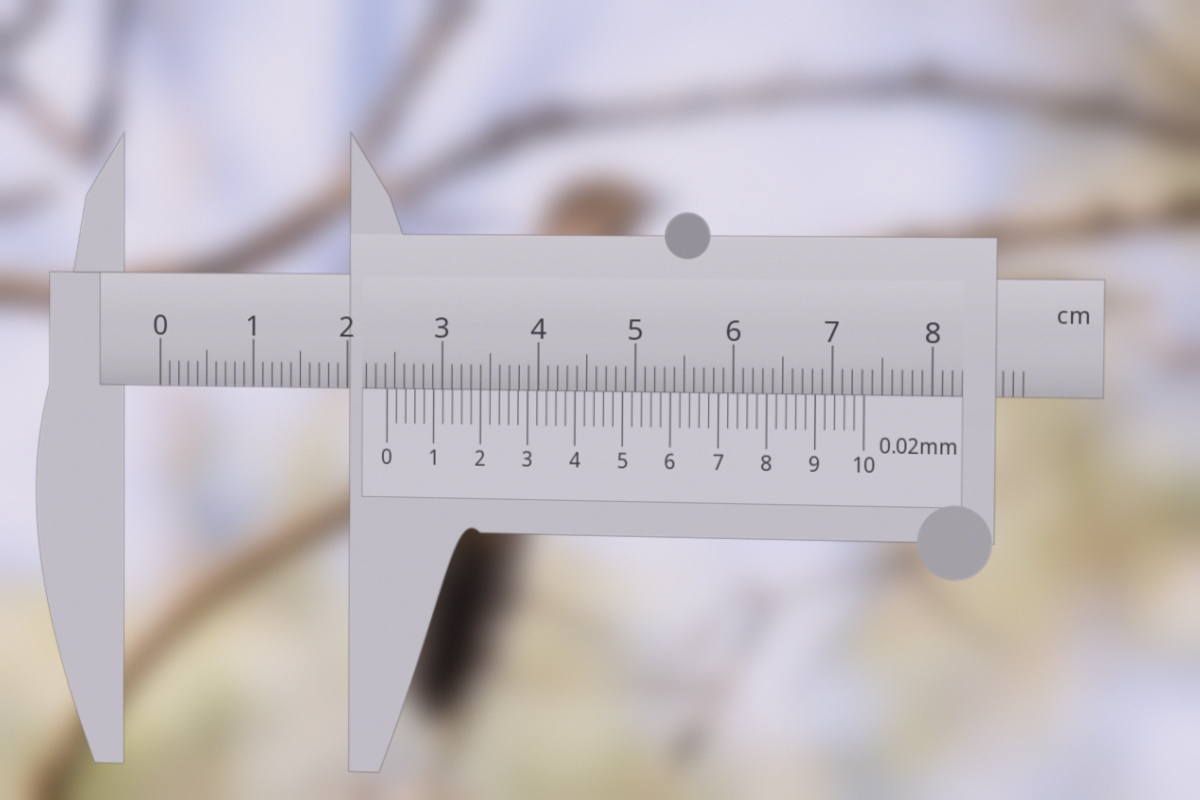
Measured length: 24.2 mm
